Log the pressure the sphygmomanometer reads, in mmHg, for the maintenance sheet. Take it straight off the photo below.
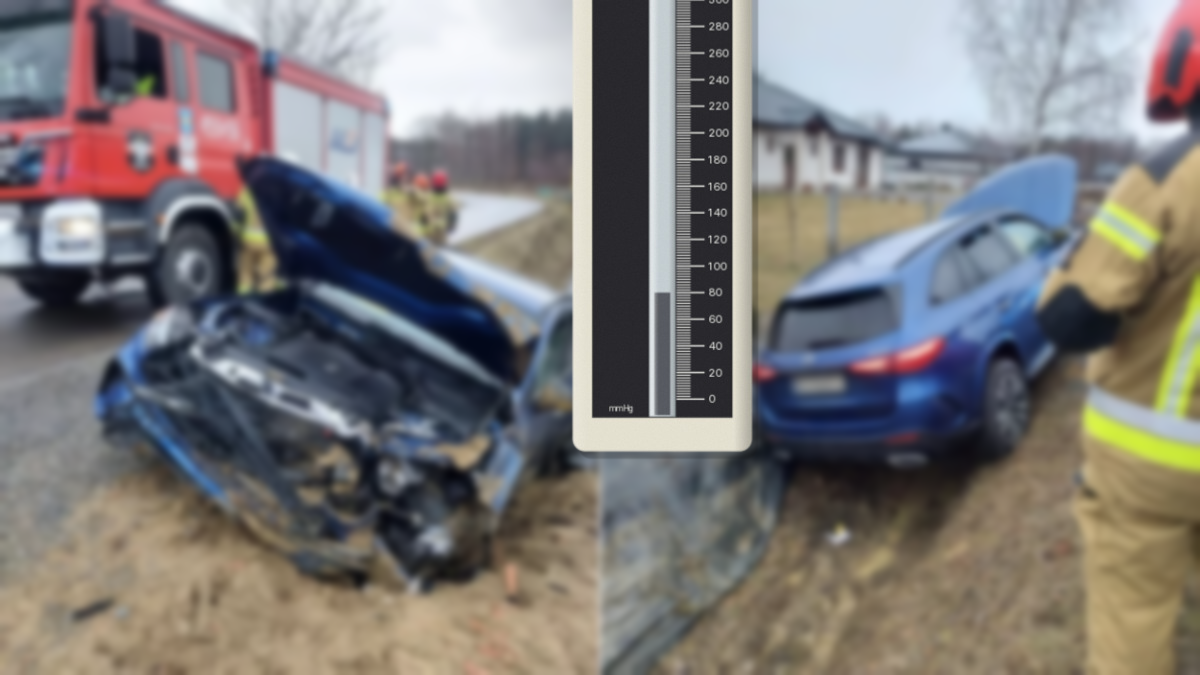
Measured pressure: 80 mmHg
